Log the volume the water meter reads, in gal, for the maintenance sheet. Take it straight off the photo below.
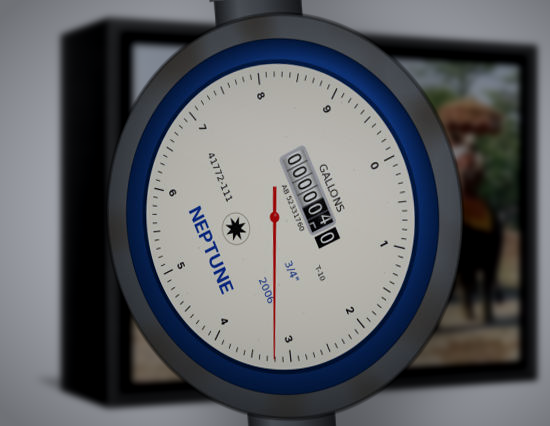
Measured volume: 43.2 gal
